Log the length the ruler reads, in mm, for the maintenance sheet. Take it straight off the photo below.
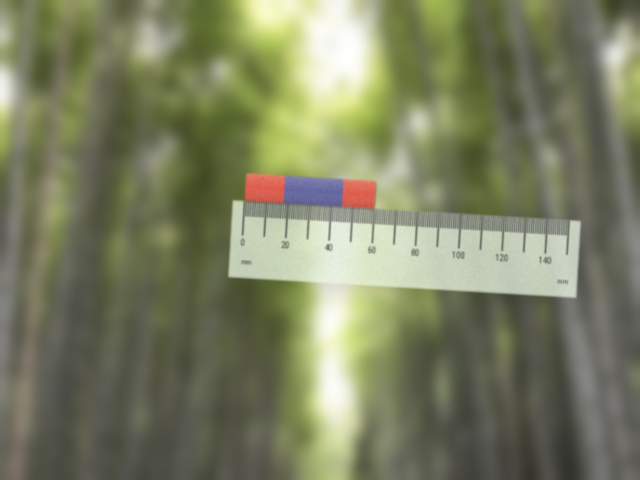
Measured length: 60 mm
